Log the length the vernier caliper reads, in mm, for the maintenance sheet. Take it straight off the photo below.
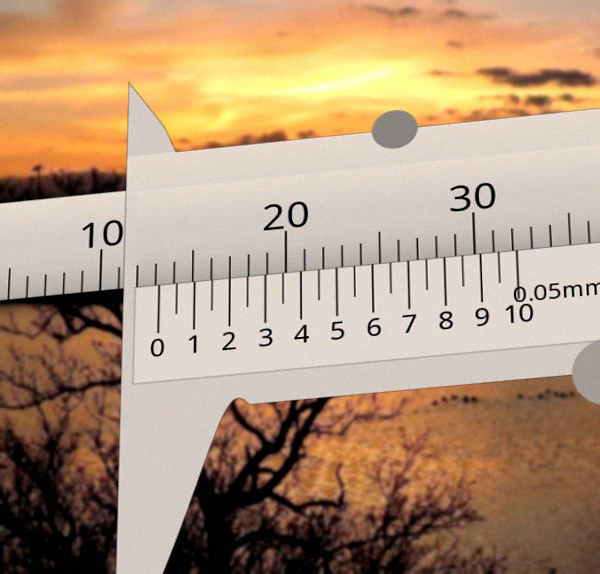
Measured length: 13.2 mm
